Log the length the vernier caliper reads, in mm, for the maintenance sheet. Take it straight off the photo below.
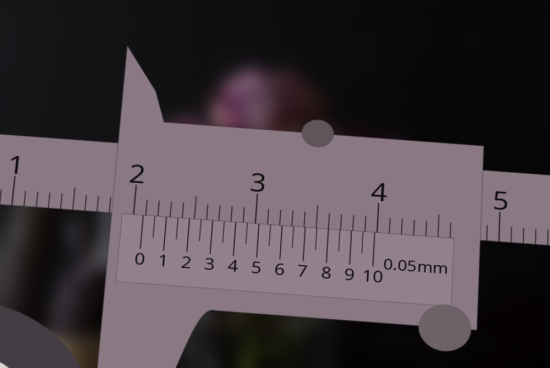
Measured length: 20.8 mm
